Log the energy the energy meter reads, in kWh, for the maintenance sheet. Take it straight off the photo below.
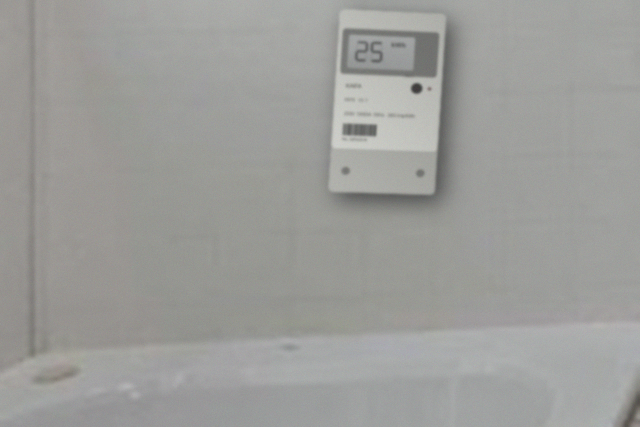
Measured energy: 25 kWh
